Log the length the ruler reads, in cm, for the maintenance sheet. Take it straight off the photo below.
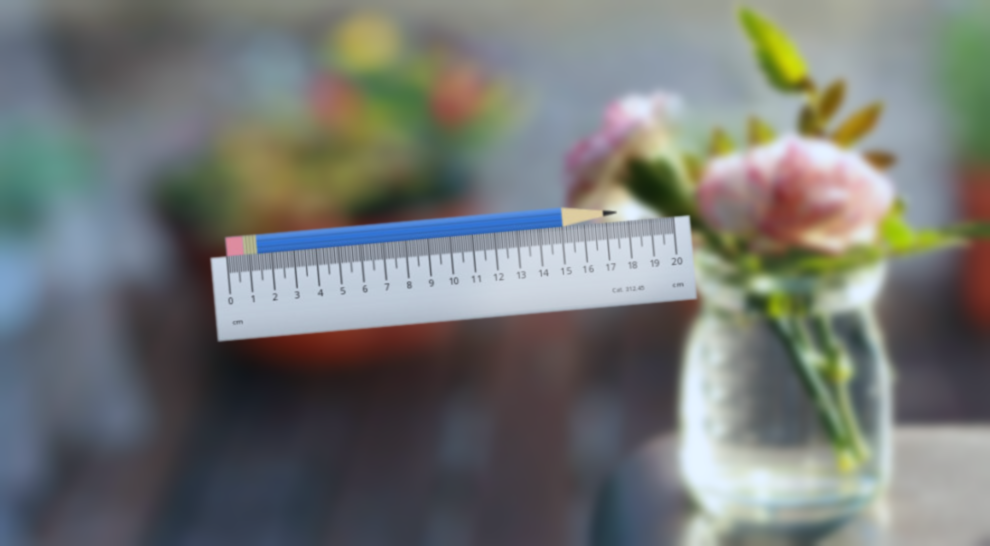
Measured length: 17.5 cm
